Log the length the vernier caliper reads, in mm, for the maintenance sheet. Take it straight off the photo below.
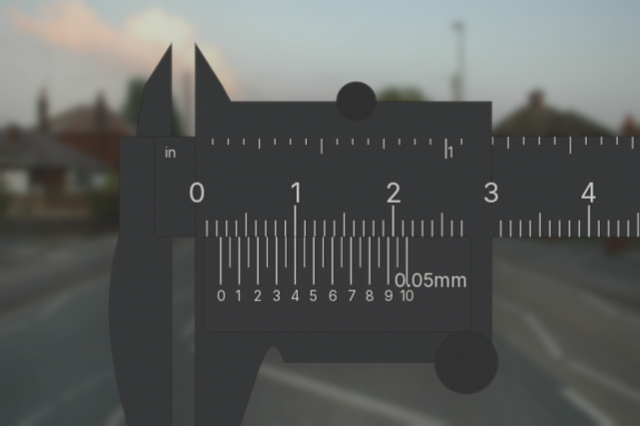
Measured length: 2.4 mm
